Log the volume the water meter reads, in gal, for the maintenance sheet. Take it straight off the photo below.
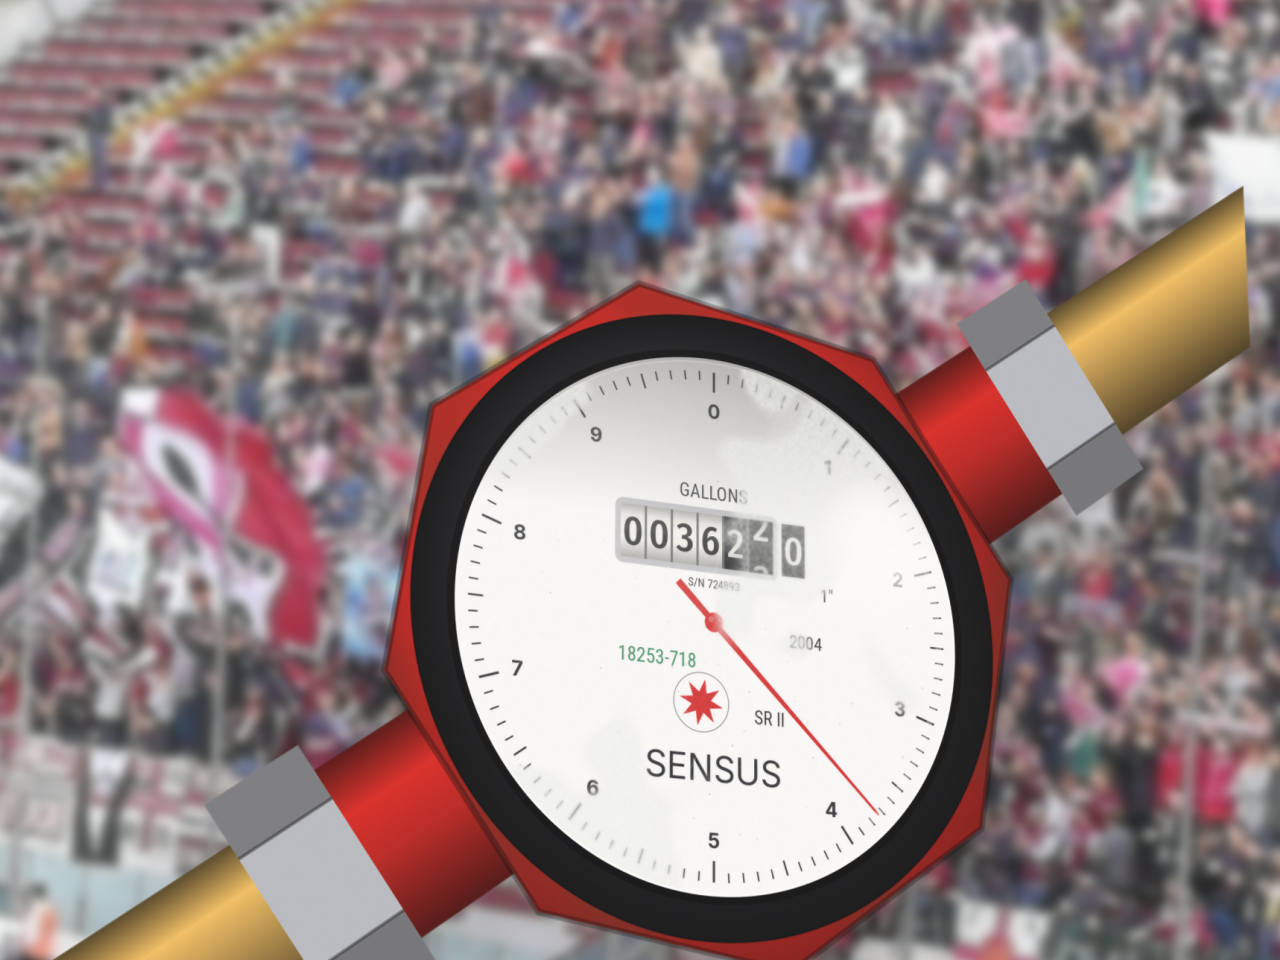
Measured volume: 36223.7 gal
